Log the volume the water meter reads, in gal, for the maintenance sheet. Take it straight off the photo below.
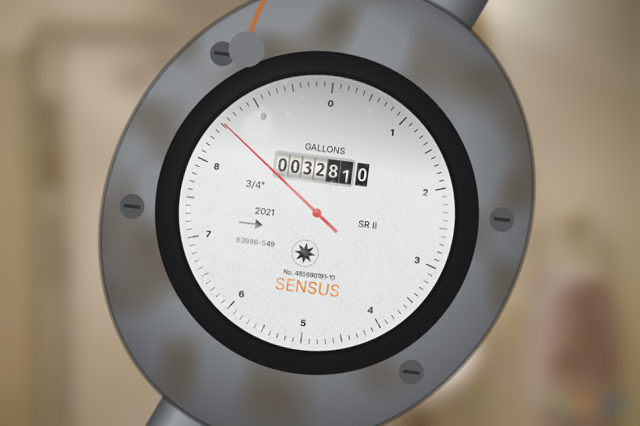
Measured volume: 32808.5 gal
